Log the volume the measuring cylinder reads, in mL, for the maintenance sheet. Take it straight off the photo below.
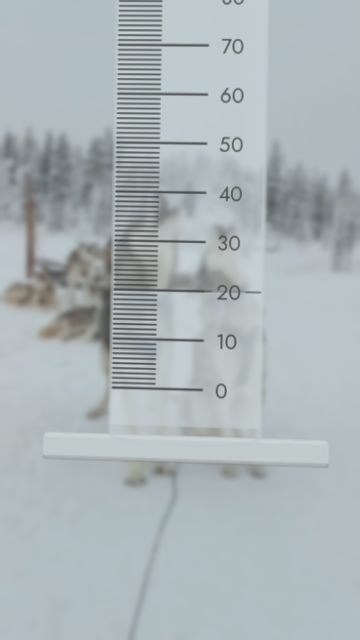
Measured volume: 20 mL
